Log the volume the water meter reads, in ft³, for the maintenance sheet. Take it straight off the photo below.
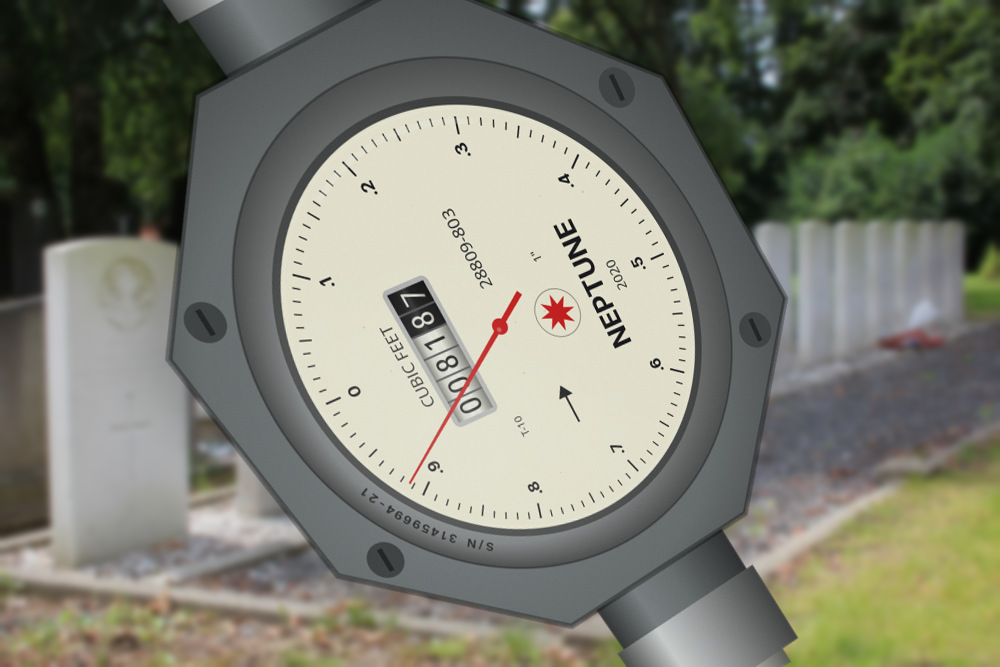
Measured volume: 8186.91 ft³
